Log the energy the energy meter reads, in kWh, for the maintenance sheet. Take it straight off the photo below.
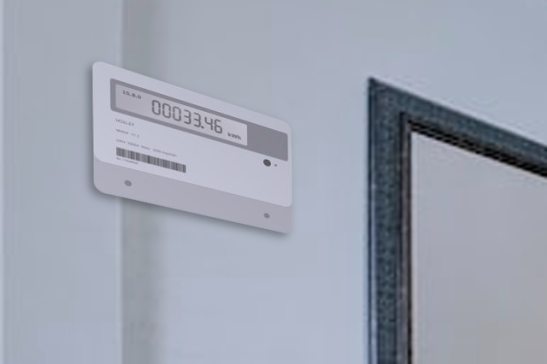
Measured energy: 33.46 kWh
